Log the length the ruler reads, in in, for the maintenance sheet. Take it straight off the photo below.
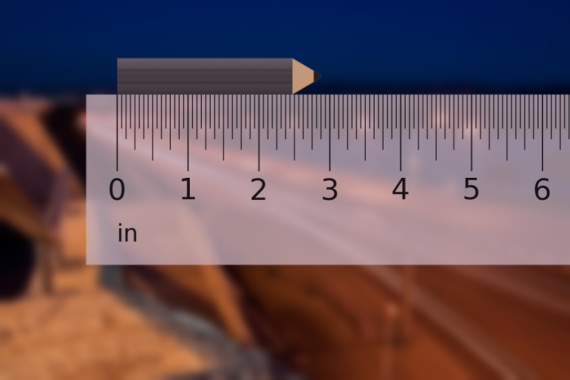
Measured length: 2.875 in
